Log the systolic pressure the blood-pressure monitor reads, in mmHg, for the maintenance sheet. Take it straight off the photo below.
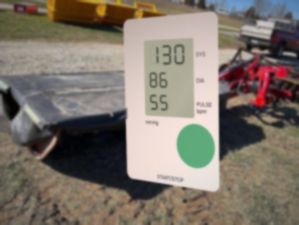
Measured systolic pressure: 130 mmHg
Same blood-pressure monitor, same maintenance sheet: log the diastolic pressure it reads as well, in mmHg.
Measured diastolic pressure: 86 mmHg
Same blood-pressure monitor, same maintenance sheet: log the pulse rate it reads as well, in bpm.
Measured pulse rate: 55 bpm
